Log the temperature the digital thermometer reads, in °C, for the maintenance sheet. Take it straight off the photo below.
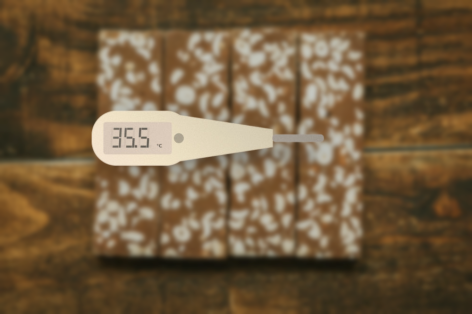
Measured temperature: 35.5 °C
